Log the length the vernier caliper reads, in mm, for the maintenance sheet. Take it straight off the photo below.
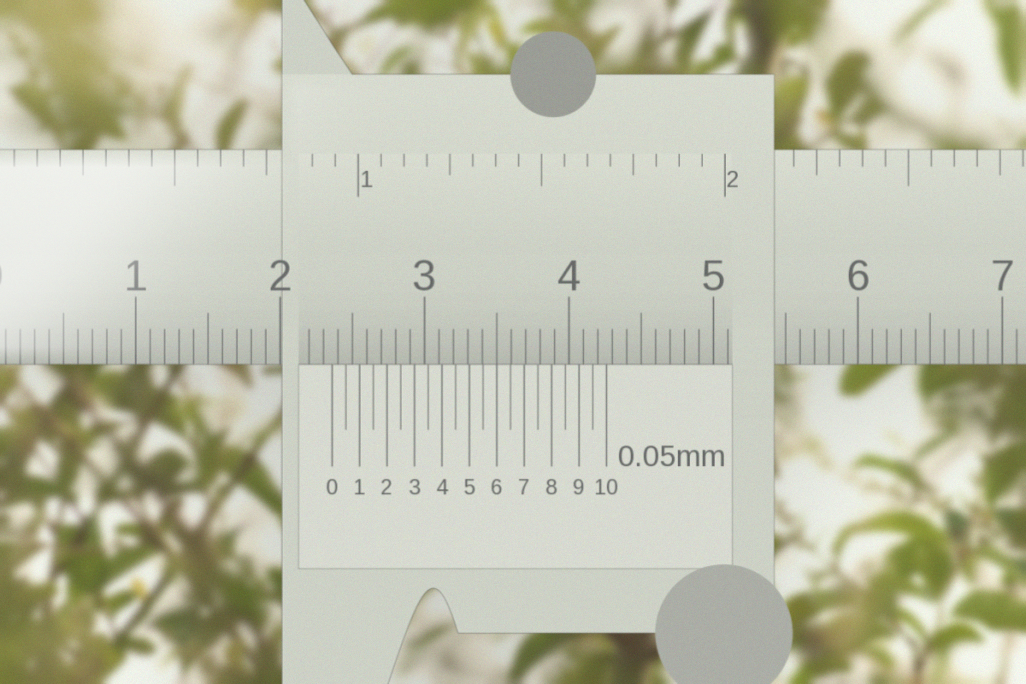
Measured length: 23.6 mm
